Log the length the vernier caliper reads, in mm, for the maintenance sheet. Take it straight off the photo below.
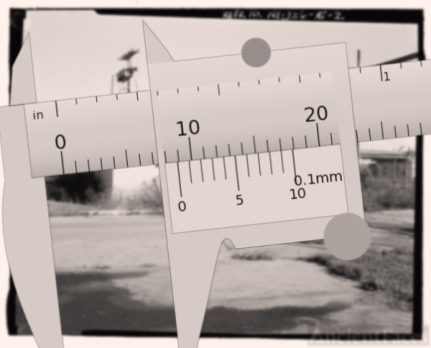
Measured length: 8.9 mm
